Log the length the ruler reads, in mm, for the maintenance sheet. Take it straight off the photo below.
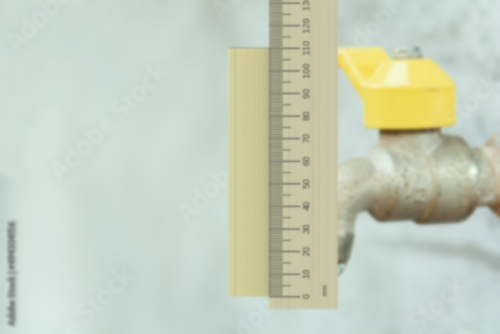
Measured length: 110 mm
